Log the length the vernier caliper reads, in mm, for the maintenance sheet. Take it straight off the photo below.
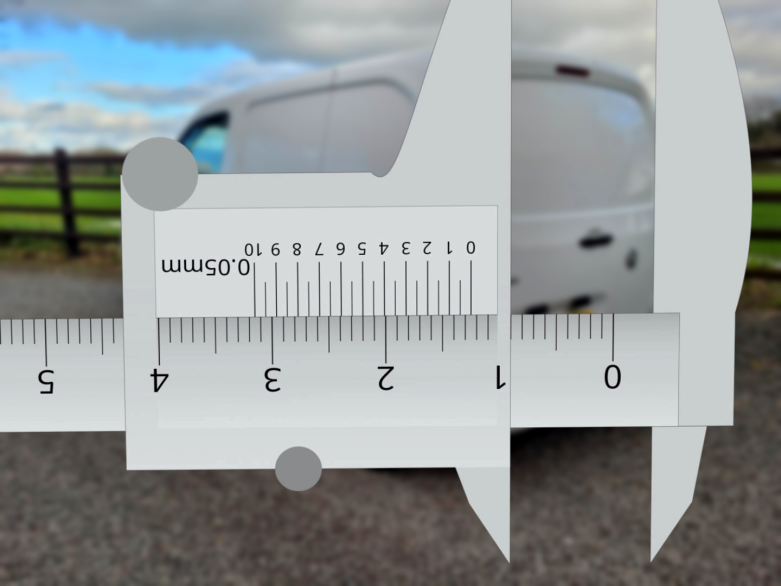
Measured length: 12.5 mm
